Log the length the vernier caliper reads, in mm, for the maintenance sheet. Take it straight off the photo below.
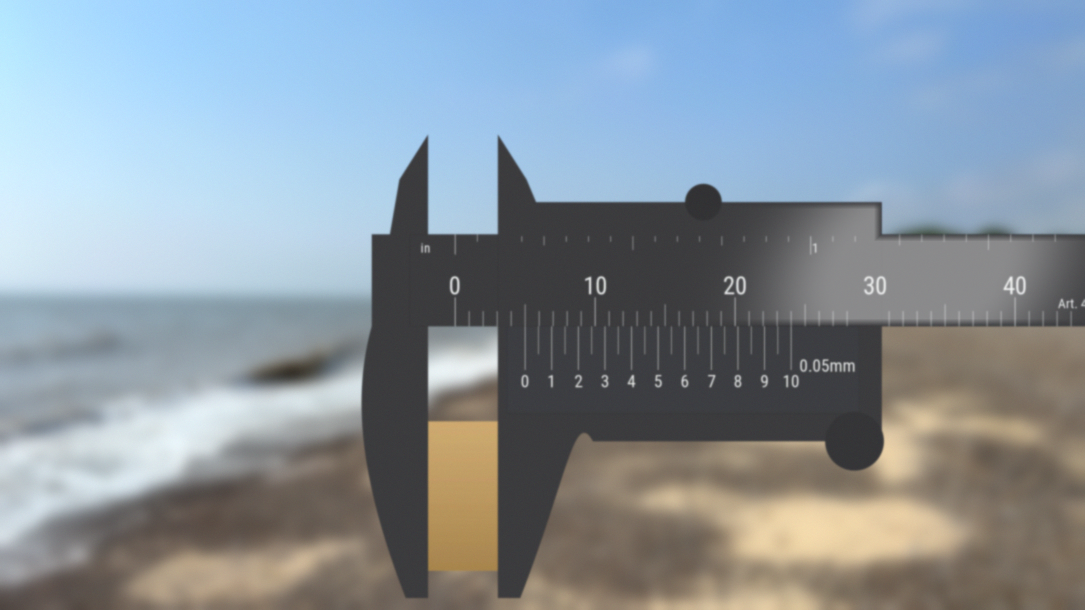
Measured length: 5.0 mm
